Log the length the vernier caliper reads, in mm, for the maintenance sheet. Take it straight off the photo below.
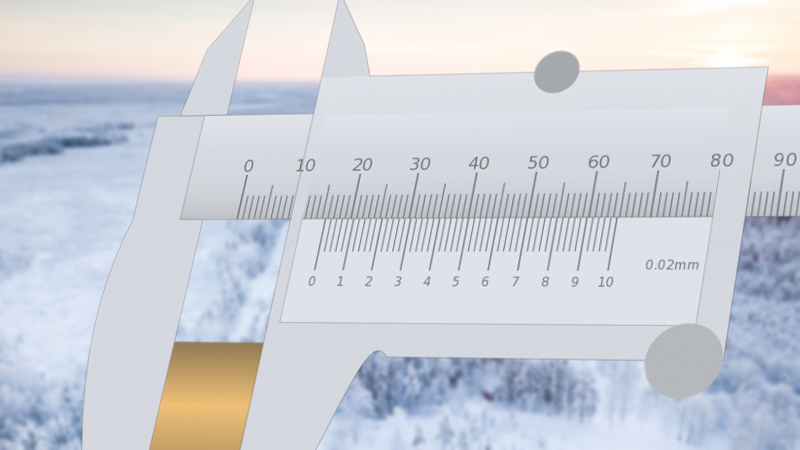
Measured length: 15.6 mm
